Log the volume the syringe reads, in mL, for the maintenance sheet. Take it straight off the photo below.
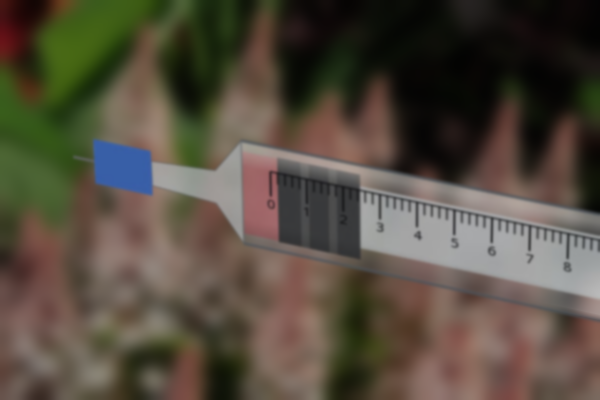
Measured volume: 0.2 mL
